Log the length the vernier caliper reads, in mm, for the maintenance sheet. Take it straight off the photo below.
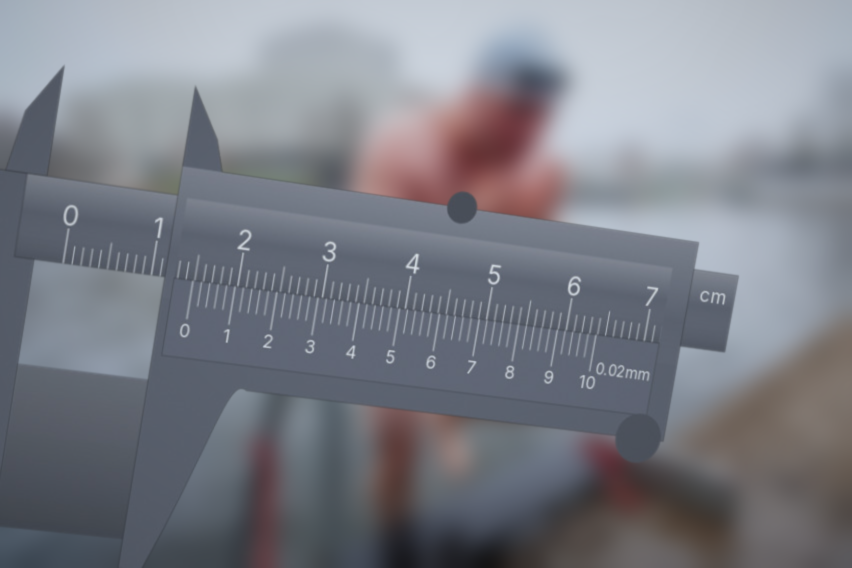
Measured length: 14.8 mm
